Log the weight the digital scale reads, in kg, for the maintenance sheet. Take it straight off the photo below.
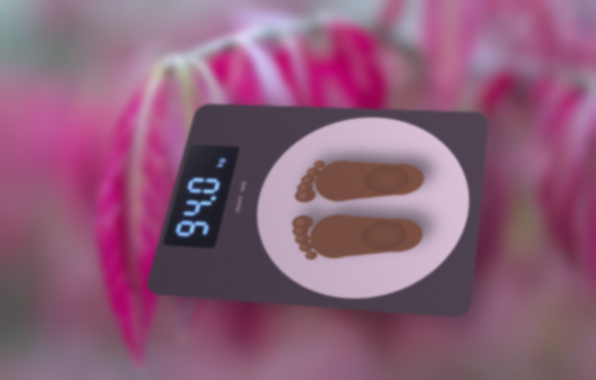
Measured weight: 94.0 kg
